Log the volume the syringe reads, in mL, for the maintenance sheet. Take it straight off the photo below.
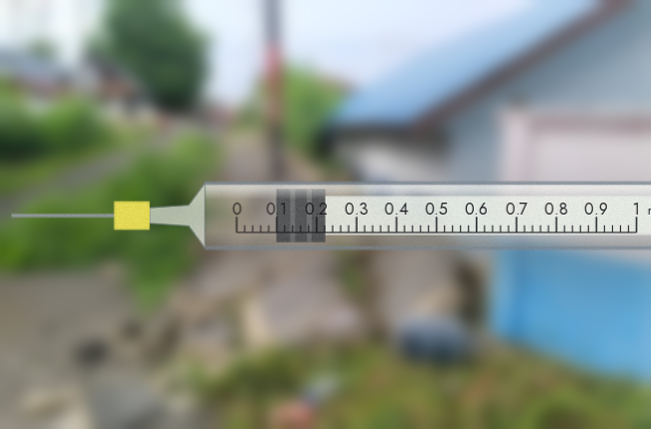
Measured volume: 0.1 mL
